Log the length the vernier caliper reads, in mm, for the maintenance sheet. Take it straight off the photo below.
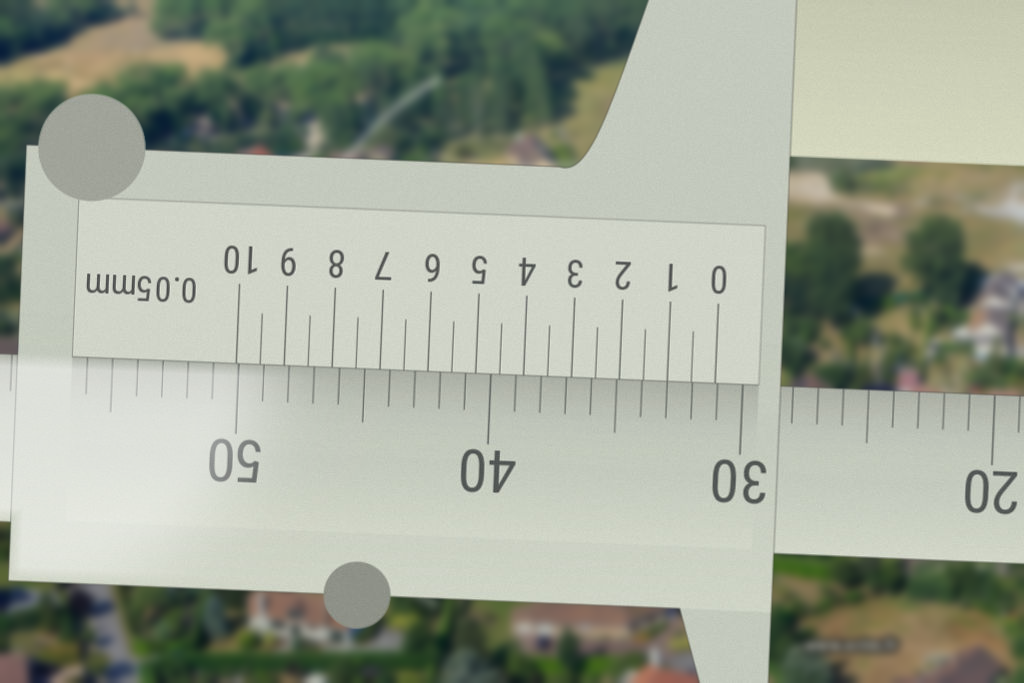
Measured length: 31.10 mm
